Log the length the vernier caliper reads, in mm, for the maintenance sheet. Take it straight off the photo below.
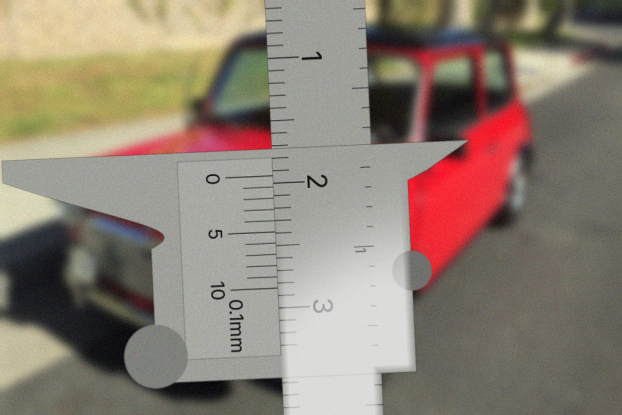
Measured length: 19.4 mm
